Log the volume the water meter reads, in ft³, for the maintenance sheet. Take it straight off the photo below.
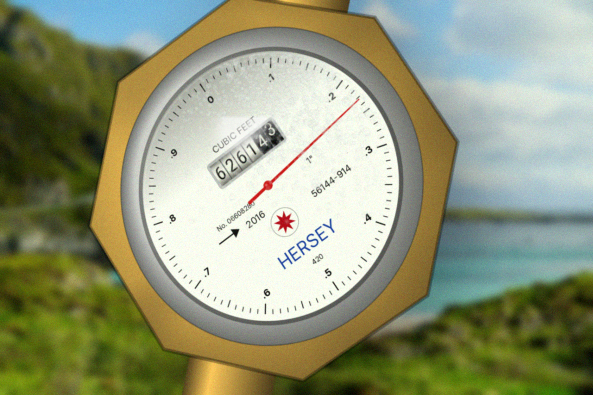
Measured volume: 626143.23 ft³
